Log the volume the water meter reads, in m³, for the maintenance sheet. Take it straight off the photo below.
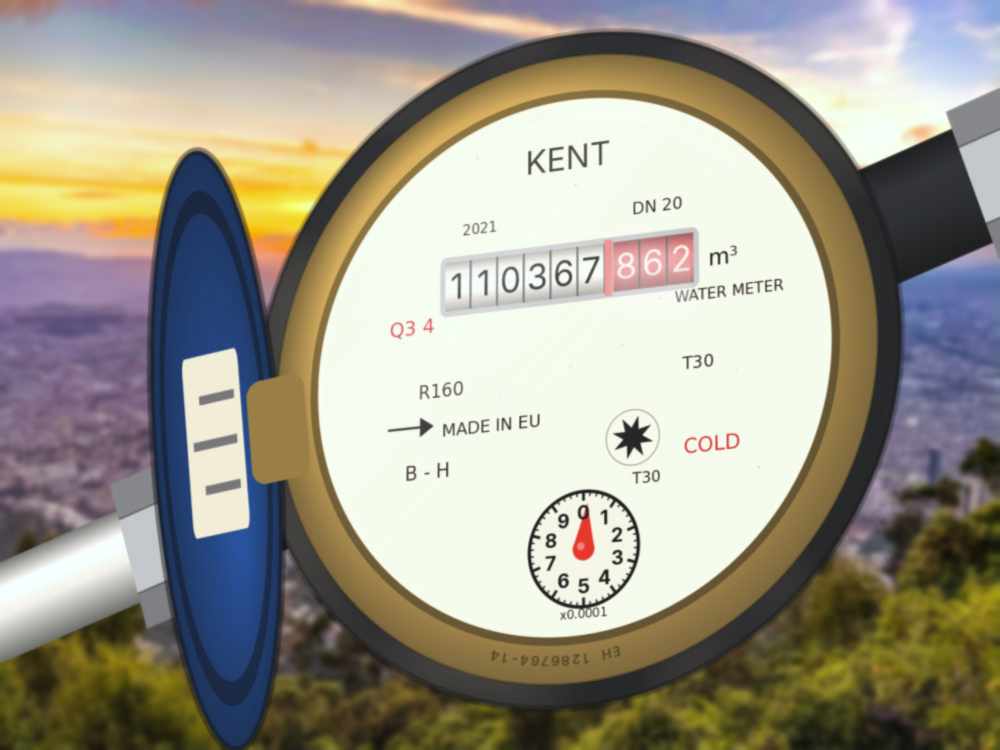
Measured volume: 110367.8620 m³
